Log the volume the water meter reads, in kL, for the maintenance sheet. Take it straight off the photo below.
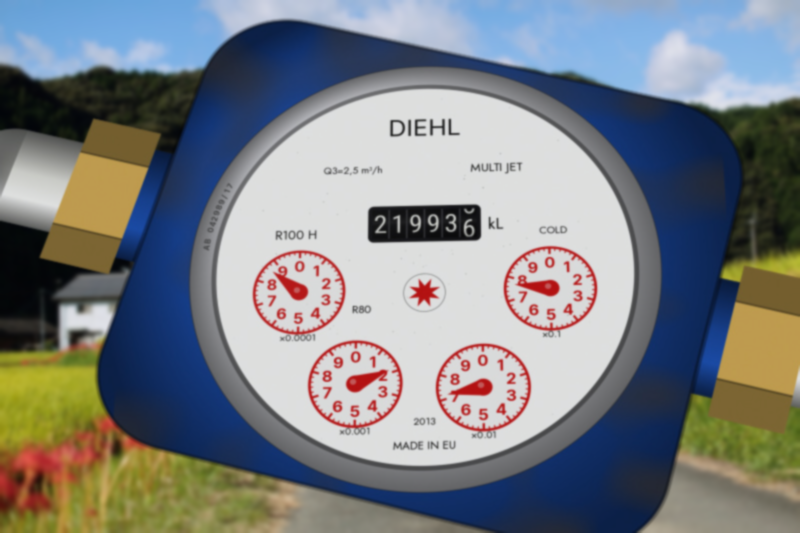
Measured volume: 219935.7718 kL
